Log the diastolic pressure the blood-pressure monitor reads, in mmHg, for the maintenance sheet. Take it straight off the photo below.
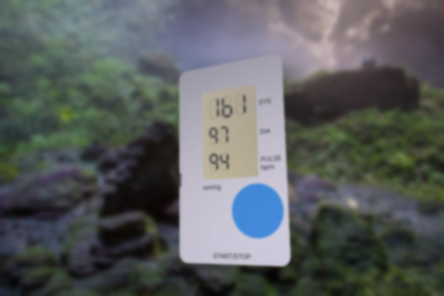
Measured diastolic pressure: 97 mmHg
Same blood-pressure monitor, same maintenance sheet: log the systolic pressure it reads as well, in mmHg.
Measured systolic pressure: 161 mmHg
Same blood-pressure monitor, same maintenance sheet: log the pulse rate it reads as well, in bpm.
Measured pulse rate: 94 bpm
